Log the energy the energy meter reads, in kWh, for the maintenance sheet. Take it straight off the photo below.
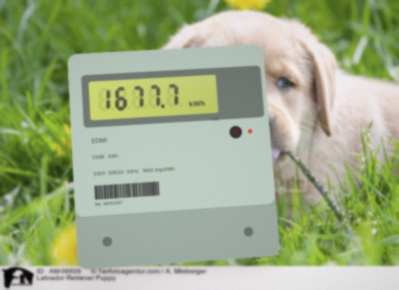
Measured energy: 1677.7 kWh
